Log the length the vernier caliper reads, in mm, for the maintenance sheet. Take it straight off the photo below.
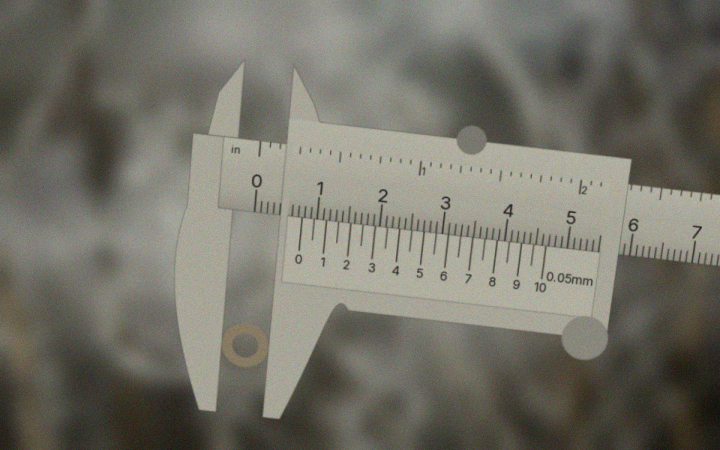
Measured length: 7.6 mm
